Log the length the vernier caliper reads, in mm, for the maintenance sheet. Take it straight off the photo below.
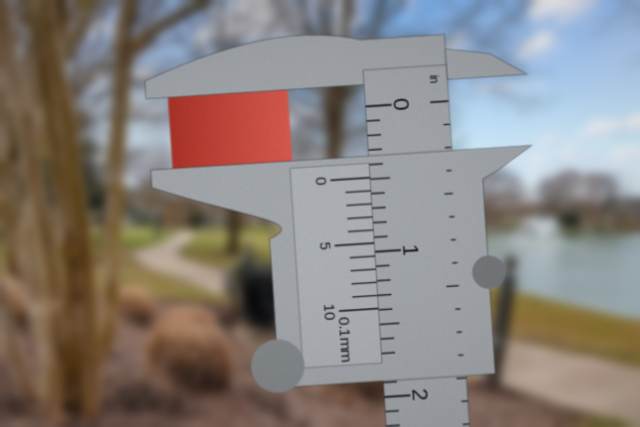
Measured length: 4.9 mm
